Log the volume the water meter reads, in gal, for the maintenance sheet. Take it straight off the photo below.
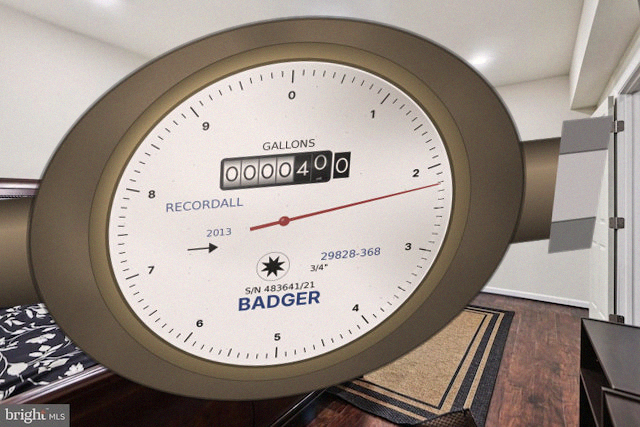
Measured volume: 402.2 gal
